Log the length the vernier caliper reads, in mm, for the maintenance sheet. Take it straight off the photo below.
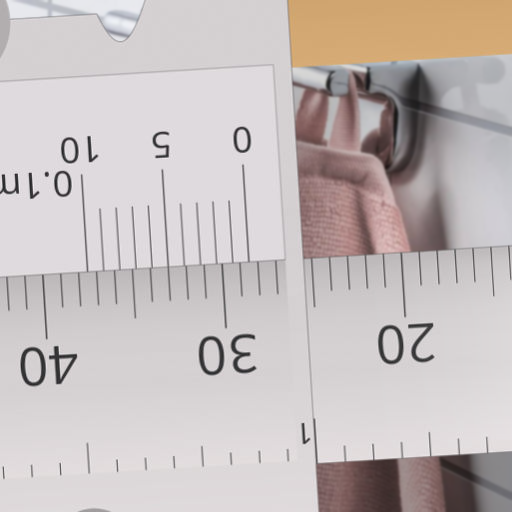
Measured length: 28.5 mm
